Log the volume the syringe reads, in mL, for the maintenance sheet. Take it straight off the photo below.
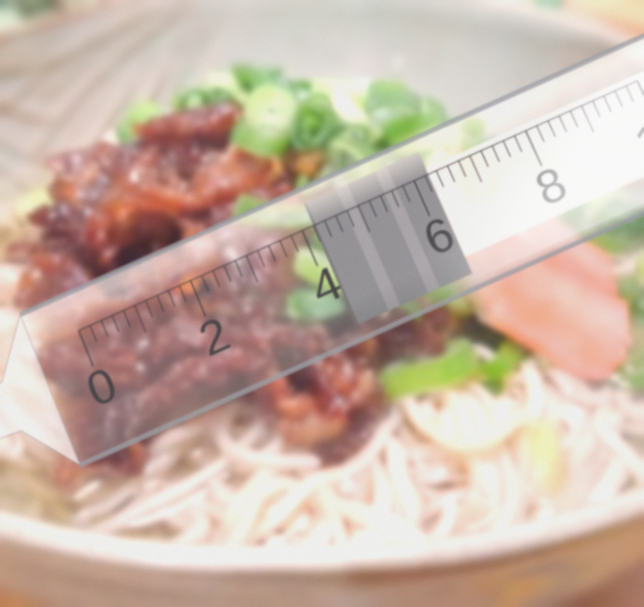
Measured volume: 4.2 mL
